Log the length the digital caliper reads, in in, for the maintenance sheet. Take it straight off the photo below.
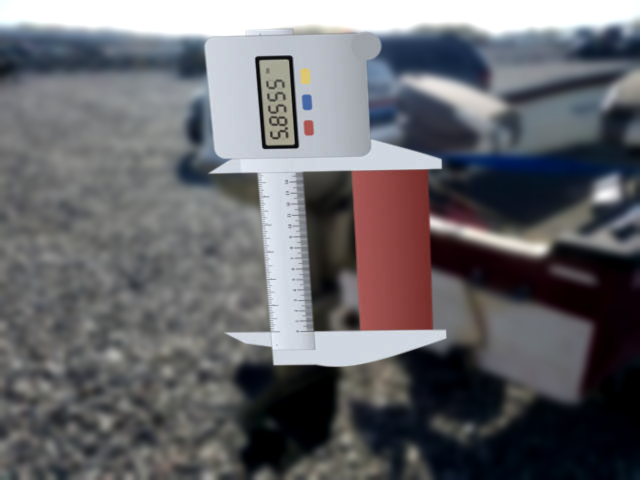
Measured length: 5.8555 in
